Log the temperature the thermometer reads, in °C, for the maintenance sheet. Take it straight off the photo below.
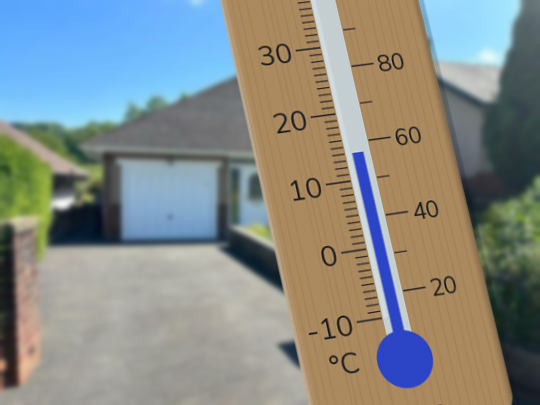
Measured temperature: 14 °C
